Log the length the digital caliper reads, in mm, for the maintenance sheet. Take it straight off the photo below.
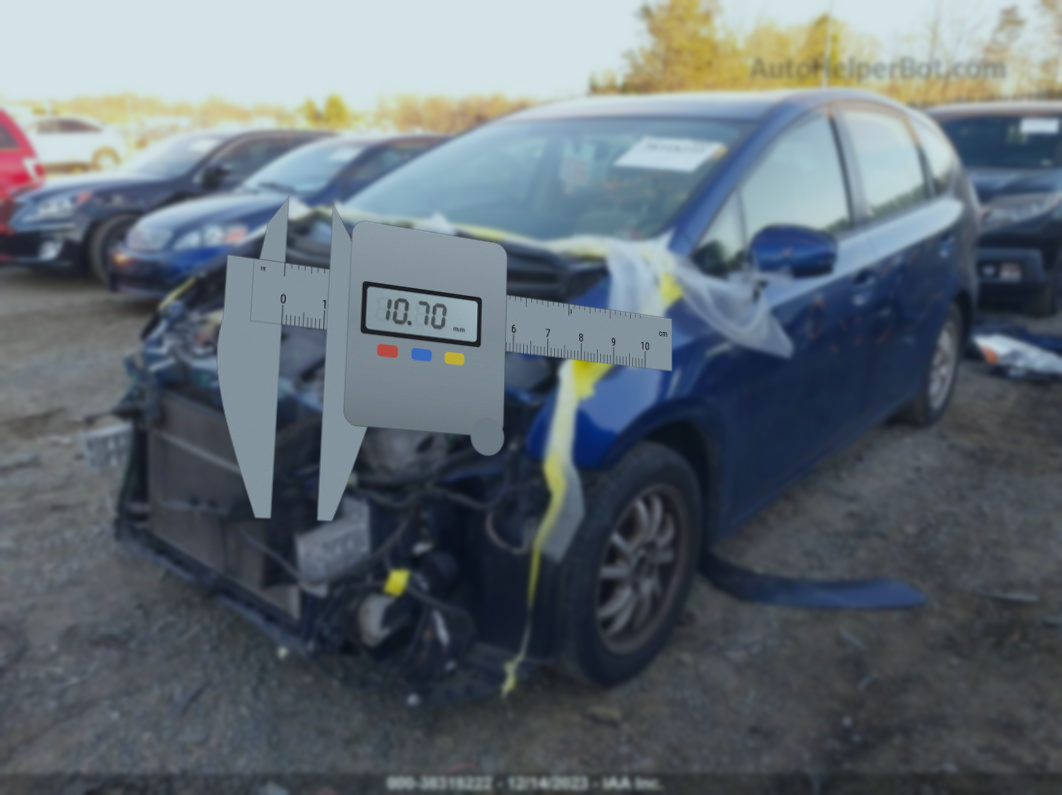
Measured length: 10.70 mm
